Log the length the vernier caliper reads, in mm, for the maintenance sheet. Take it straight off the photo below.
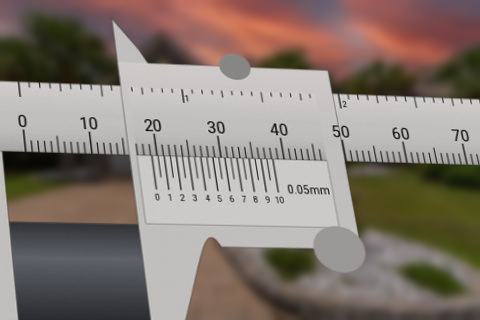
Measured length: 19.2 mm
